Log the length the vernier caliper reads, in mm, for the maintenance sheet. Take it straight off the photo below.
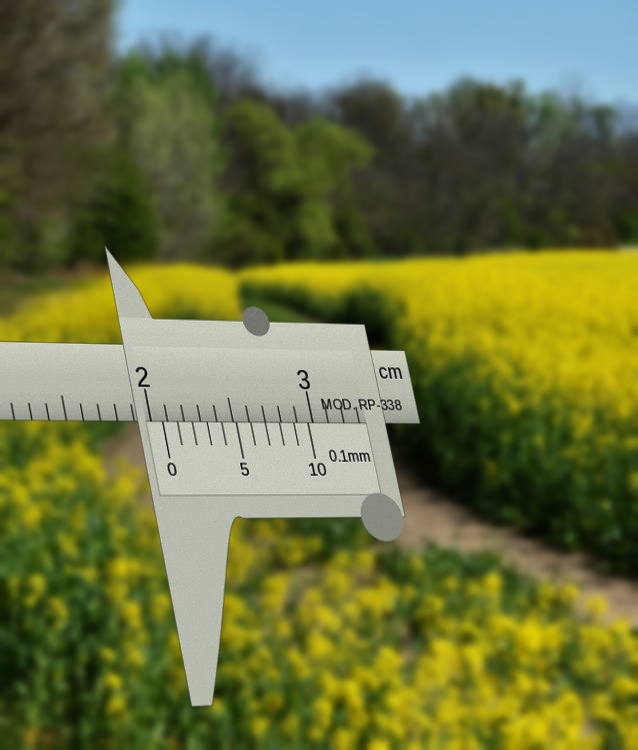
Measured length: 20.7 mm
